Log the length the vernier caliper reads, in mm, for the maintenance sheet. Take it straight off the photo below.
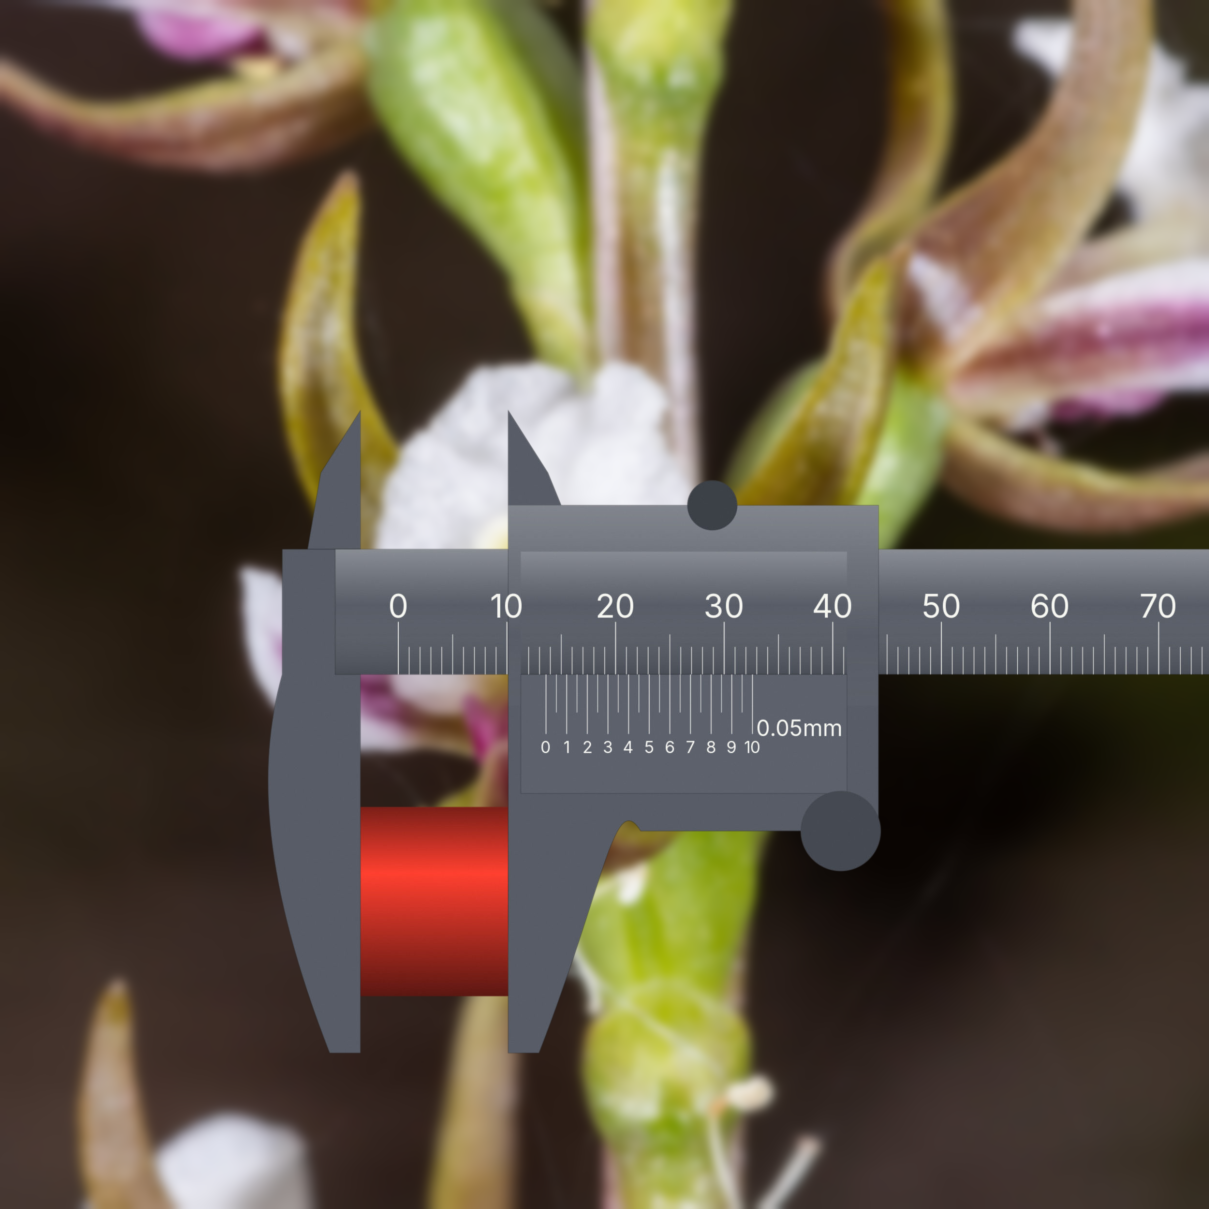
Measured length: 13.6 mm
